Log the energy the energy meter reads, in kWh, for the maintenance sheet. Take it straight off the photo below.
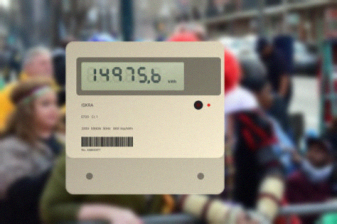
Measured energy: 14975.6 kWh
